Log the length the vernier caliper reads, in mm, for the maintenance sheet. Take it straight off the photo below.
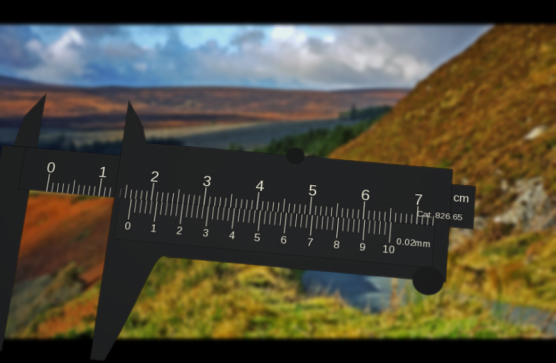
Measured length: 16.2 mm
